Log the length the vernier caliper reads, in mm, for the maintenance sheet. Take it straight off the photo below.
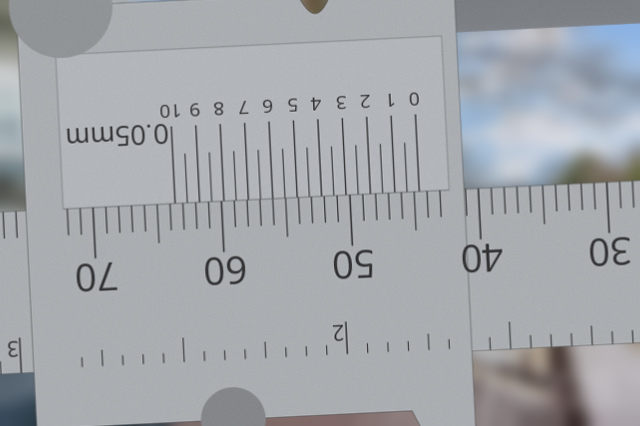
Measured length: 44.6 mm
